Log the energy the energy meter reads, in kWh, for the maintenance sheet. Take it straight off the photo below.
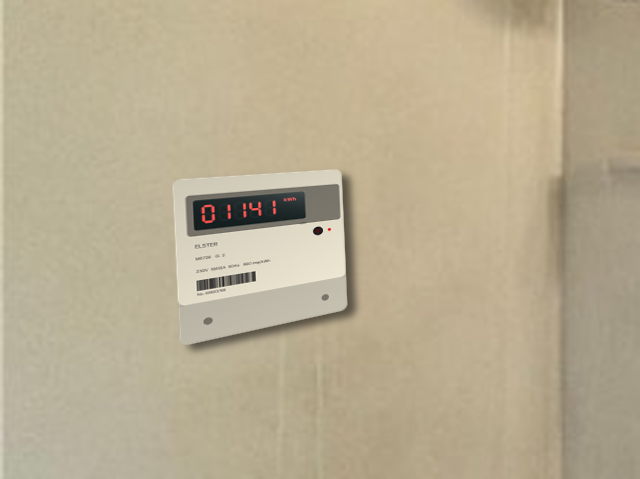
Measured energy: 1141 kWh
